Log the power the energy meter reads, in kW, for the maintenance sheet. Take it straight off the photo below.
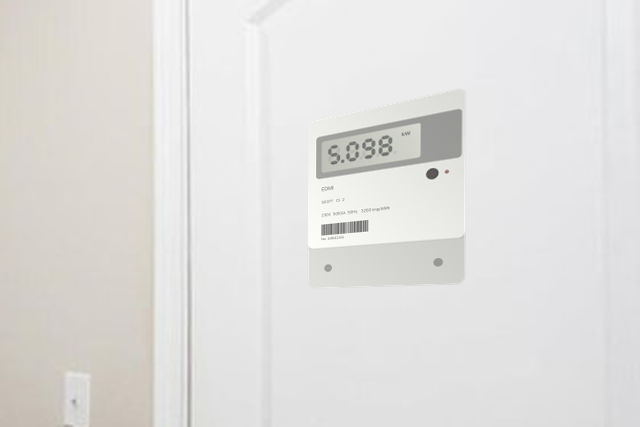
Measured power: 5.098 kW
